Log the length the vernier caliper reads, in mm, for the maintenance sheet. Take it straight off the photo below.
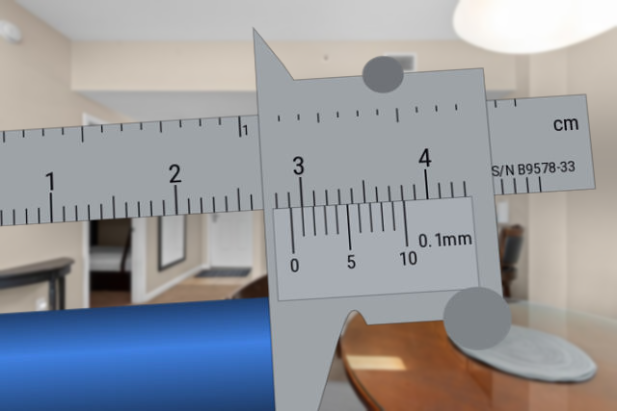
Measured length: 29.1 mm
